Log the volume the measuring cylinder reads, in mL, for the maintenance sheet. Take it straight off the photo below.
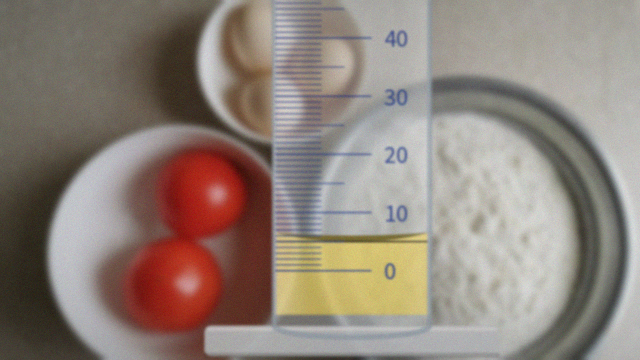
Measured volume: 5 mL
